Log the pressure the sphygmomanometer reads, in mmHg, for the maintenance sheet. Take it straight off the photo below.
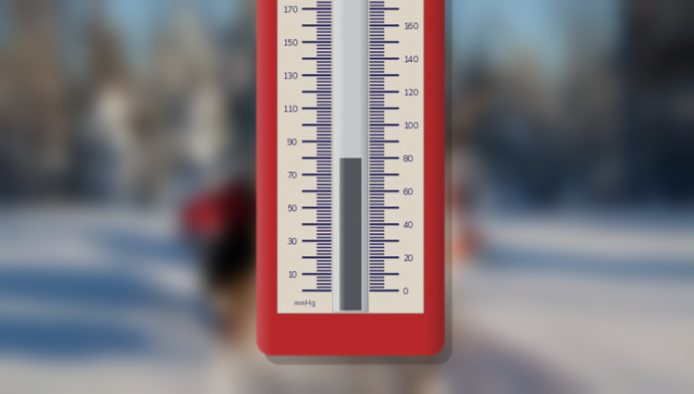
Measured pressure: 80 mmHg
